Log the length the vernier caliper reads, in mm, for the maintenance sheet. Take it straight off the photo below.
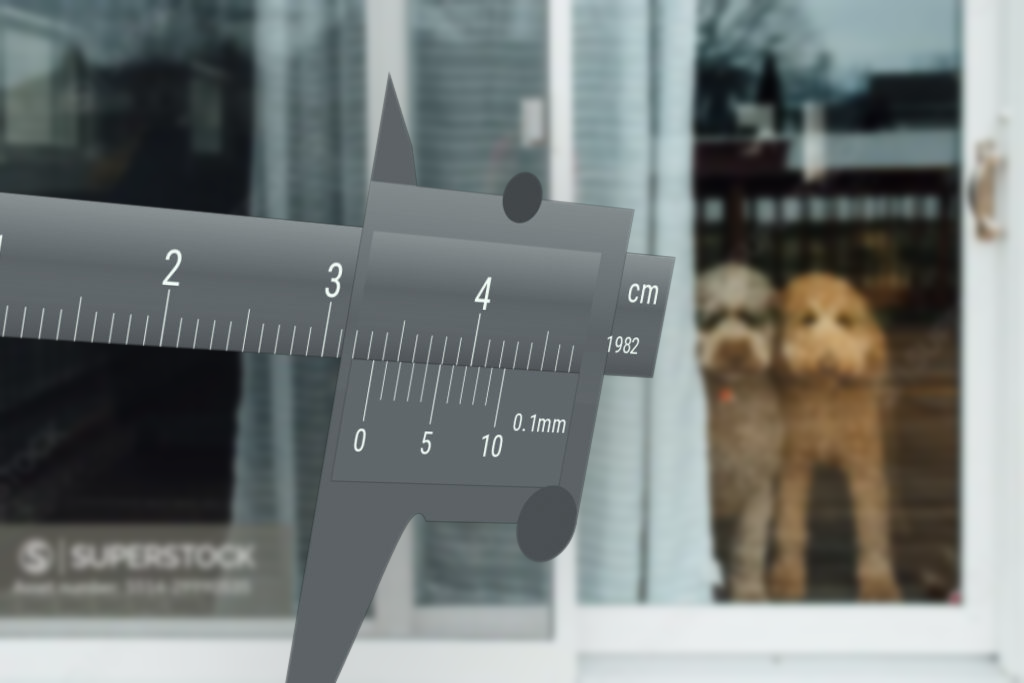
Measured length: 33.4 mm
